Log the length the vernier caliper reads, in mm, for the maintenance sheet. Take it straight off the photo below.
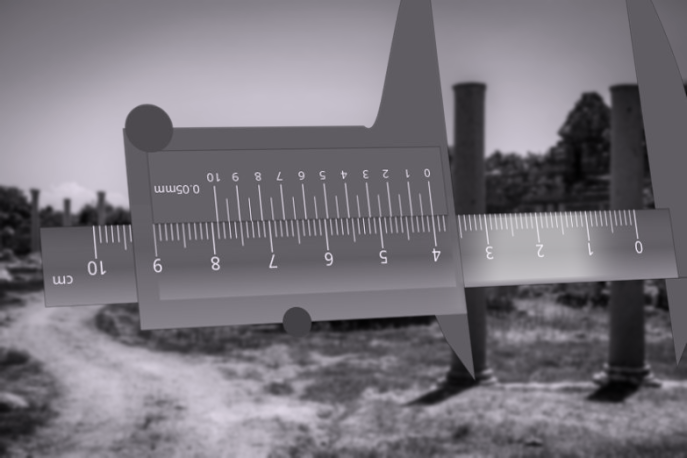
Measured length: 40.0 mm
